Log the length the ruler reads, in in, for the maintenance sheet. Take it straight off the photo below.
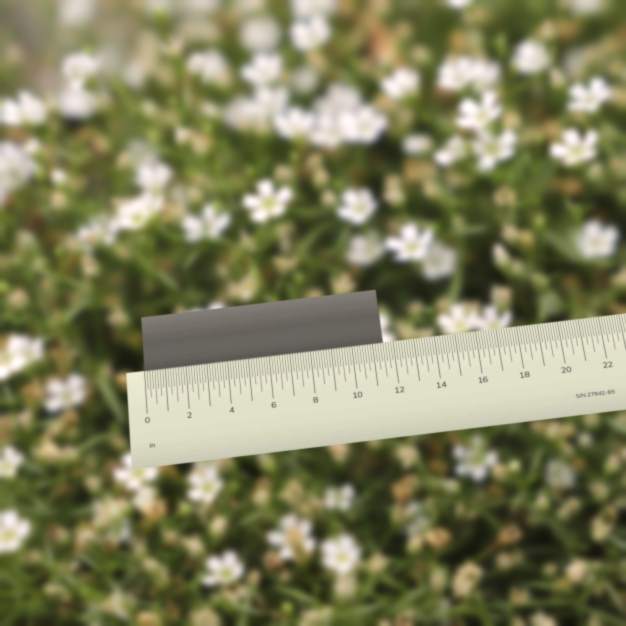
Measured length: 11.5 in
